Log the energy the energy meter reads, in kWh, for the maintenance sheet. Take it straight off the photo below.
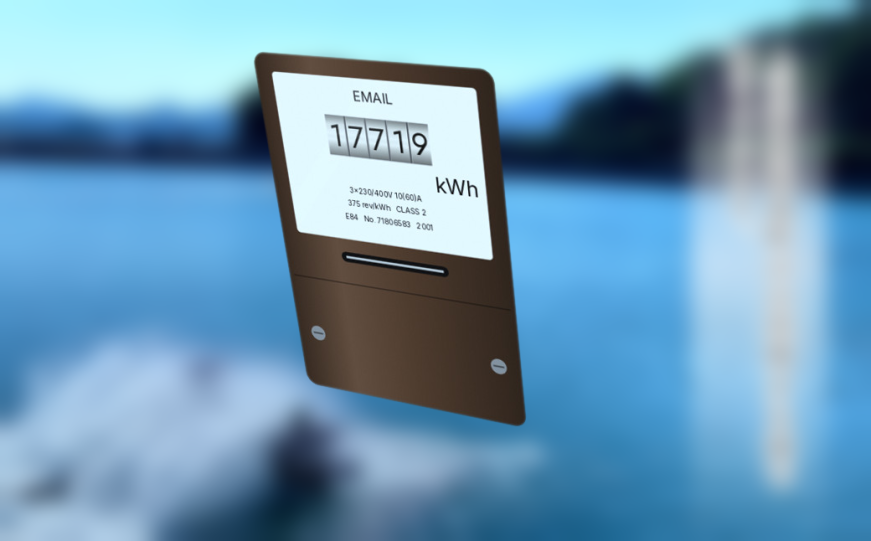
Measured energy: 17719 kWh
